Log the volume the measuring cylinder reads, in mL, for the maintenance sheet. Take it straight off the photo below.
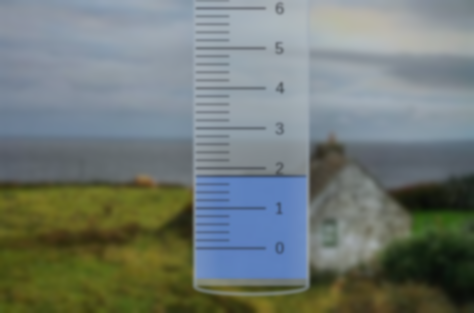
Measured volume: 1.8 mL
